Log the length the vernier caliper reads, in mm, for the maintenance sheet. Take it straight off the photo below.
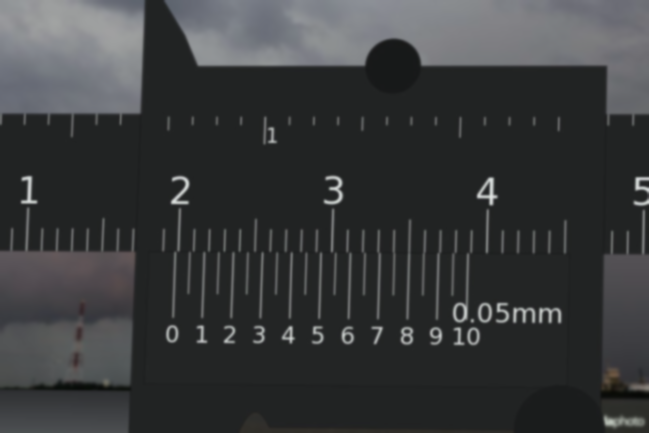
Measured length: 19.8 mm
